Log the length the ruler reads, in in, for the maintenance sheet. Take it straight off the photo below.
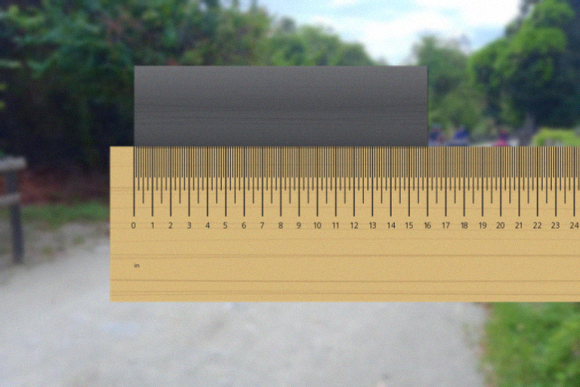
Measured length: 16 in
